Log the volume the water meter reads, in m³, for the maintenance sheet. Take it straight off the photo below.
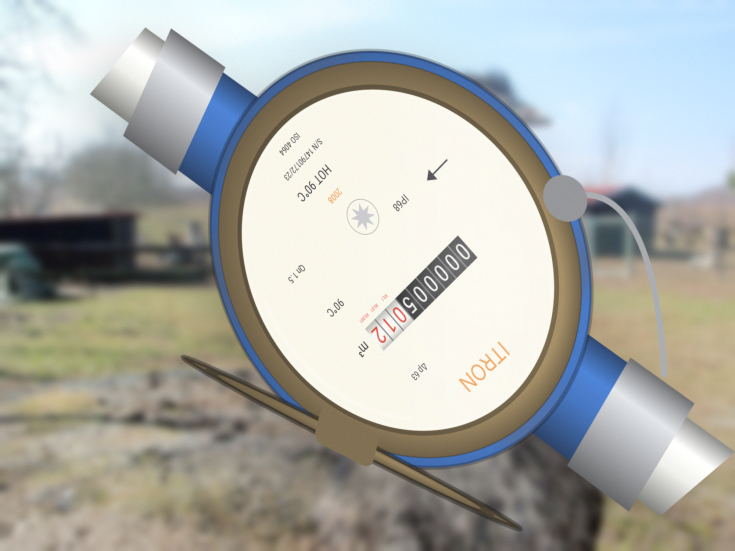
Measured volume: 5.012 m³
